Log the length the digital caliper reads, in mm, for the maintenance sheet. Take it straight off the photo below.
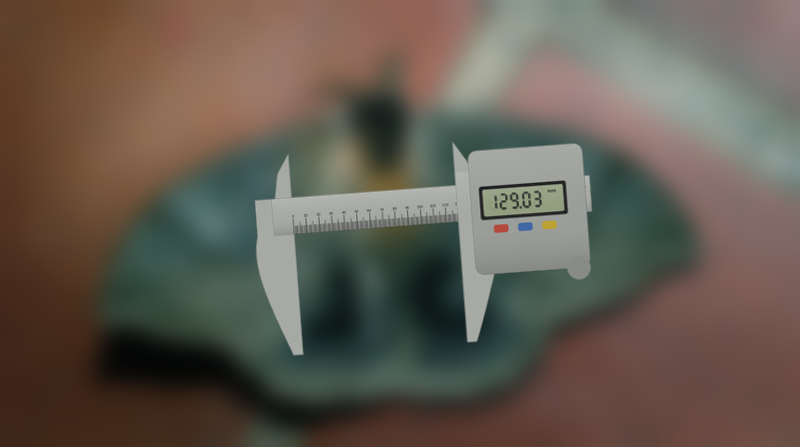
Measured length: 129.03 mm
